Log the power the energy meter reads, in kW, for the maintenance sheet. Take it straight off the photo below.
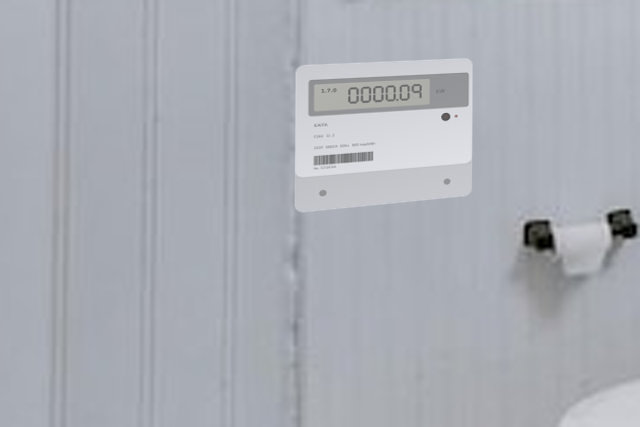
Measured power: 0.09 kW
